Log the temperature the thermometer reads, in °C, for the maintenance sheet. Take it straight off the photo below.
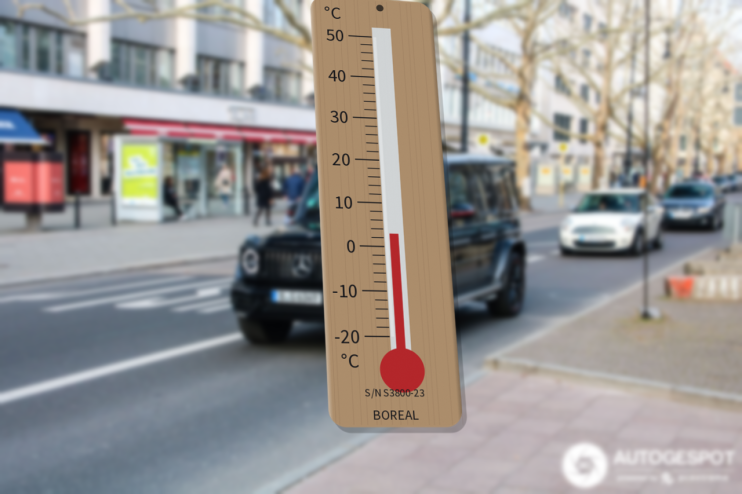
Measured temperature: 3 °C
